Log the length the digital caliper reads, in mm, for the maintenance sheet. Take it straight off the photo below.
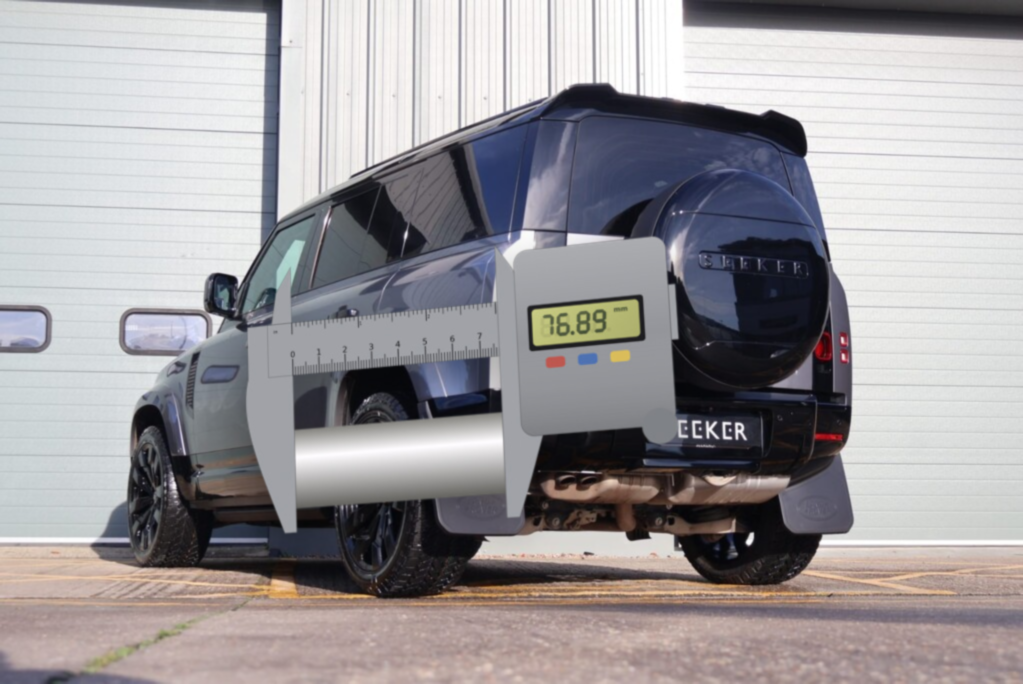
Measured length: 76.89 mm
